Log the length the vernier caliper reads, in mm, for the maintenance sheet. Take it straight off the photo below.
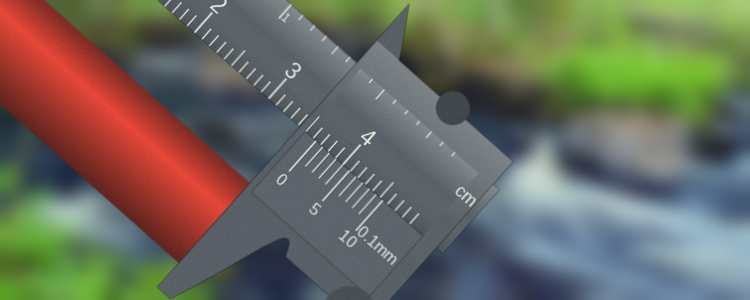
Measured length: 36.4 mm
